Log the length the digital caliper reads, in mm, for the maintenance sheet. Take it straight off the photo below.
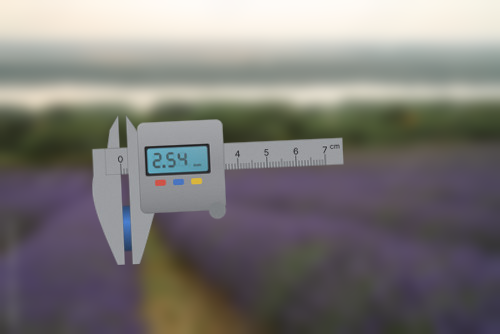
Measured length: 2.54 mm
